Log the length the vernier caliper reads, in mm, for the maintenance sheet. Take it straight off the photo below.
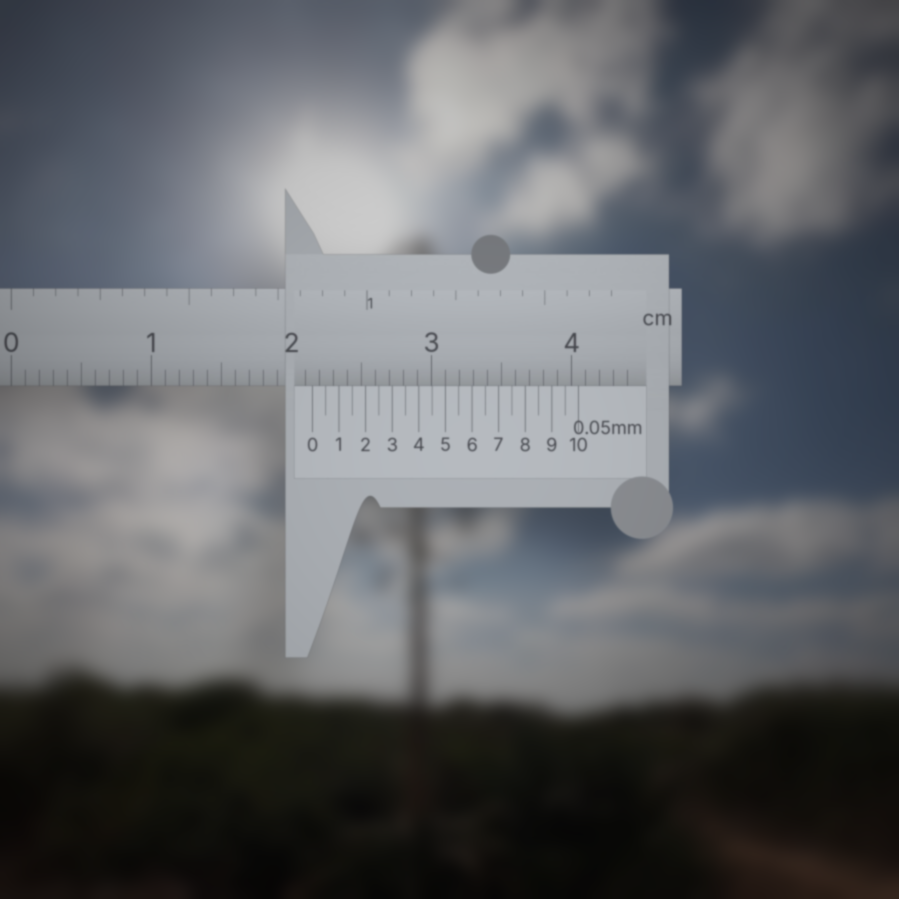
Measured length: 21.5 mm
